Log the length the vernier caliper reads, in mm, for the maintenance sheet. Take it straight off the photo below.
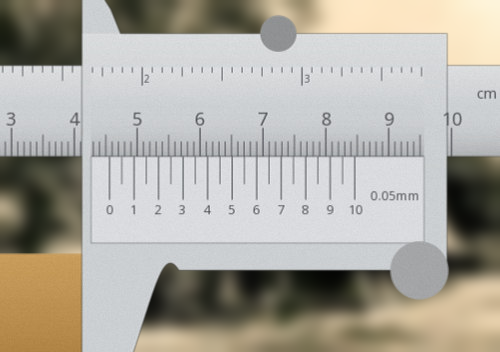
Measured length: 45.6 mm
